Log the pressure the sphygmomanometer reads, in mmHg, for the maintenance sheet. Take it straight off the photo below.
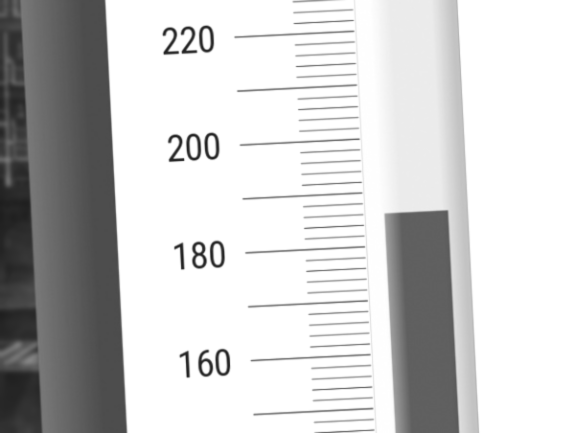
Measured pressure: 186 mmHg
